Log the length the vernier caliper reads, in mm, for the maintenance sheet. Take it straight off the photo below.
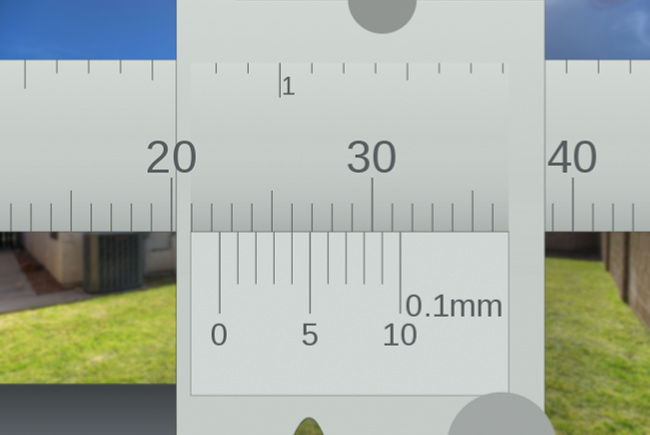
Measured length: 22.4 mm
